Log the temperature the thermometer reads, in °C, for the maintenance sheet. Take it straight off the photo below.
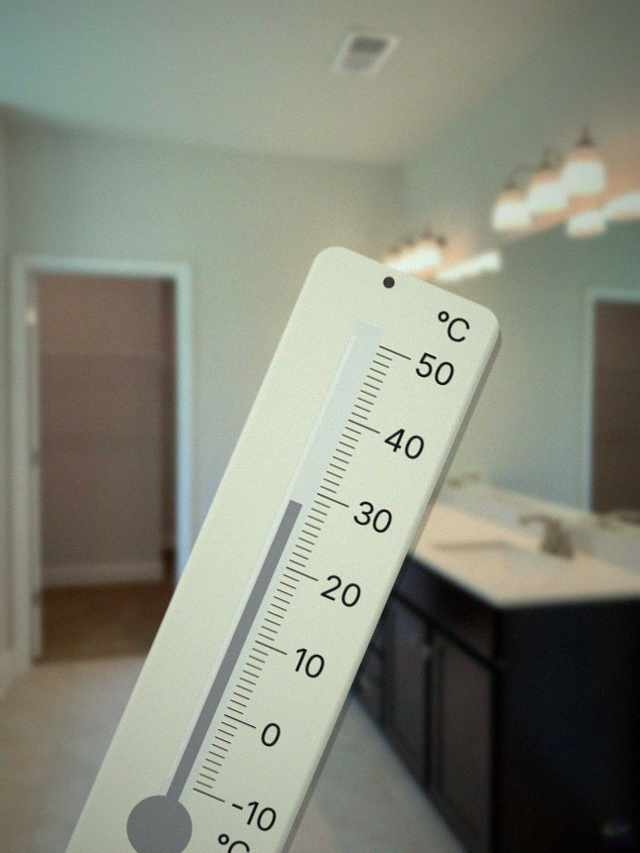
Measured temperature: 28 °C
